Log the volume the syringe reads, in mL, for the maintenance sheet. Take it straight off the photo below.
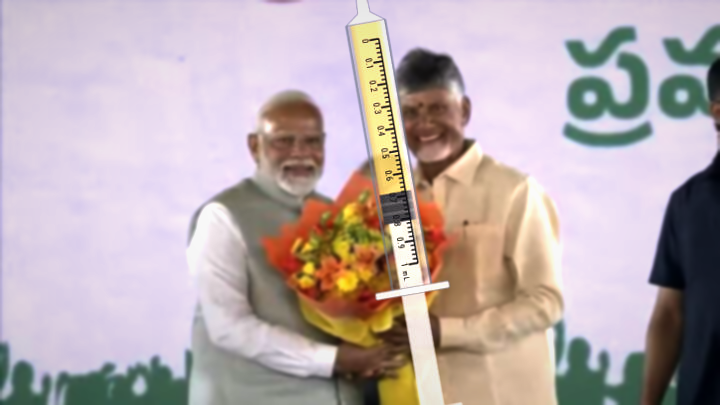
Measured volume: 0.68 mL
